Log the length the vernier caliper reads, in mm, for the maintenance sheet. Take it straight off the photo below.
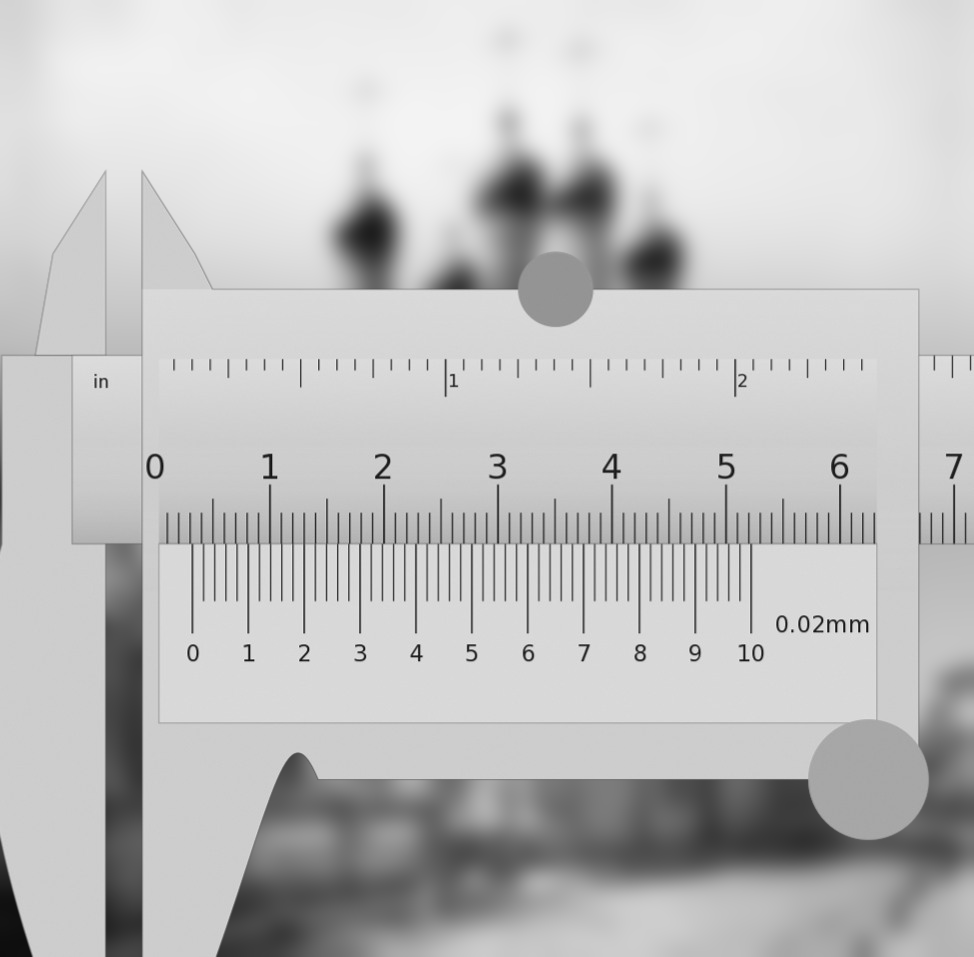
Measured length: 3.2 mm
